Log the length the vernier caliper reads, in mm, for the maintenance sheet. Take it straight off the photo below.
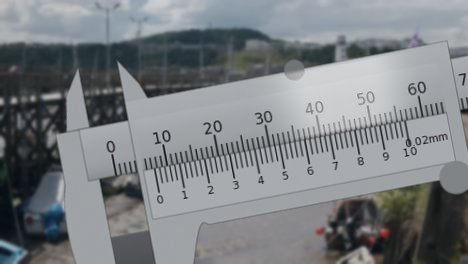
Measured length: 7.5 mm
